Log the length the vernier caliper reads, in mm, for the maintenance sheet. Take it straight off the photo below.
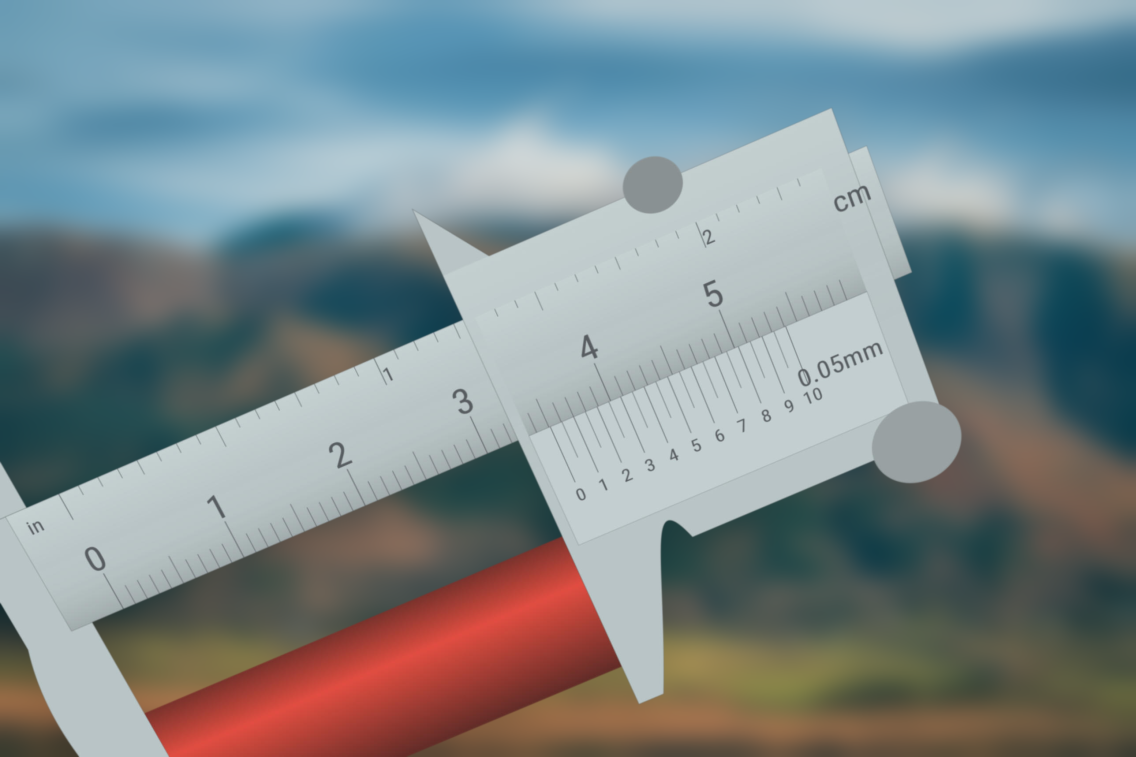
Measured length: 35.1 mm
